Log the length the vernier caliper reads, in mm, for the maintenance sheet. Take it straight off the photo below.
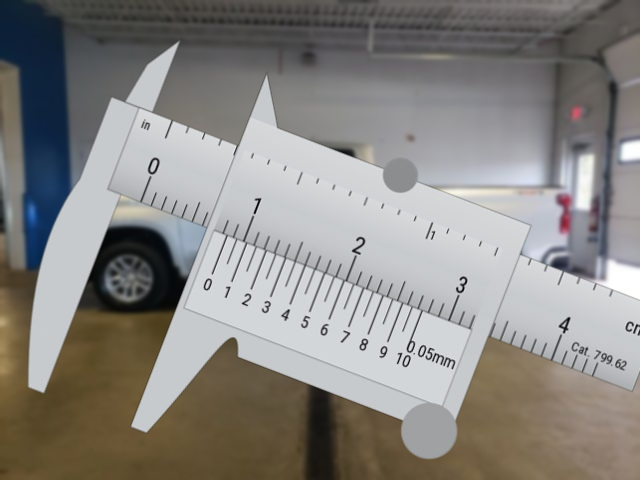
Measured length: 8.4 mm
